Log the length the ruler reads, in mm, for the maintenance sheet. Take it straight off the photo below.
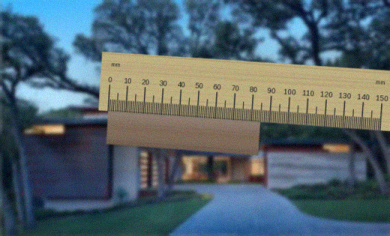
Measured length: 85 mm
